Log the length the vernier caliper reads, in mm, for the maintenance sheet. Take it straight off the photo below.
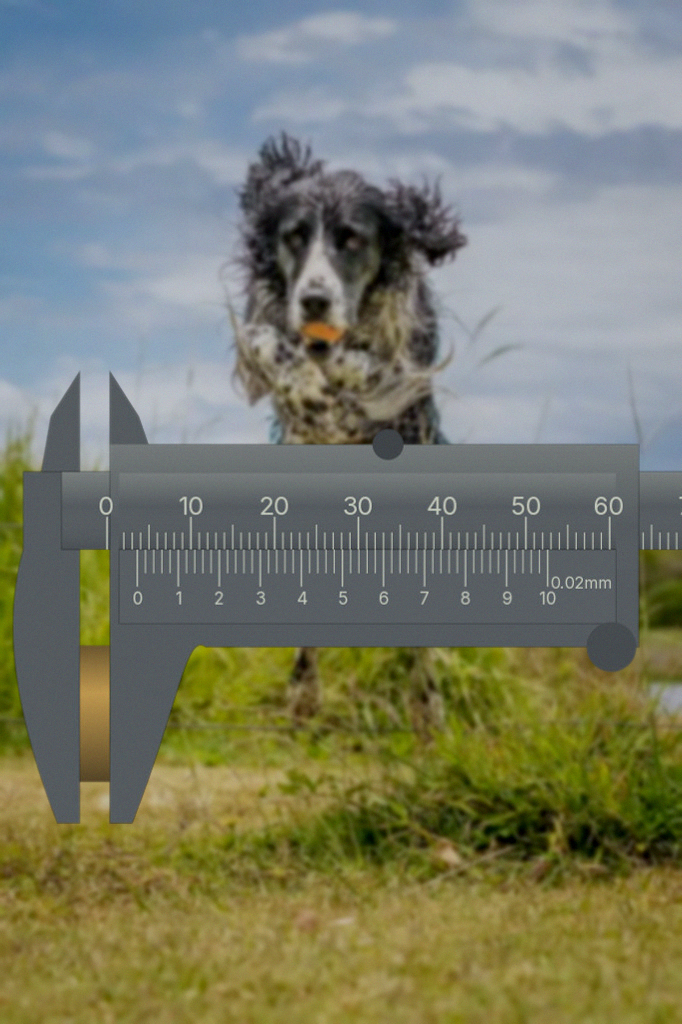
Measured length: 3.6 mm
